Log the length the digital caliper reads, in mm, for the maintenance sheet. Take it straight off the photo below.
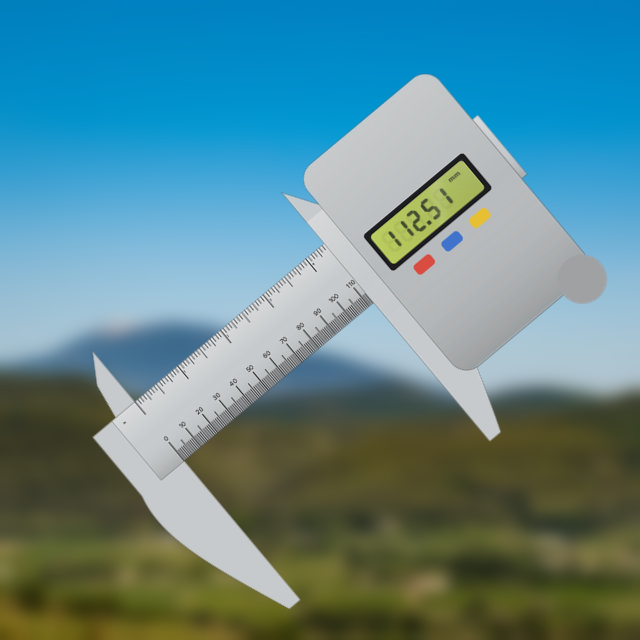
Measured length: 112.51 mm
